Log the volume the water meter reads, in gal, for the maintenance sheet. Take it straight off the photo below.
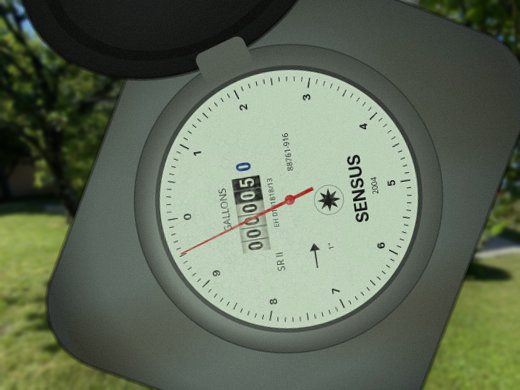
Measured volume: 49.5 gal
